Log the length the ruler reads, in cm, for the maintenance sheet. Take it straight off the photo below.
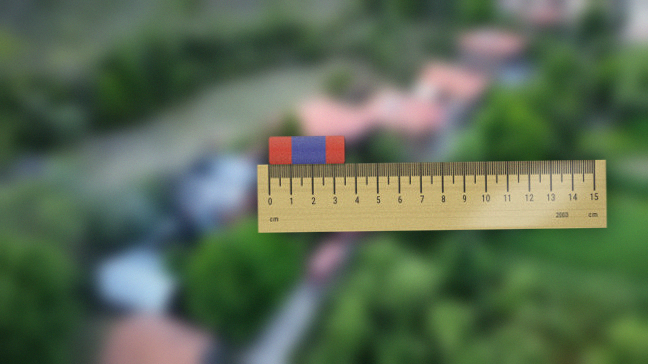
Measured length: 3.5 cm
